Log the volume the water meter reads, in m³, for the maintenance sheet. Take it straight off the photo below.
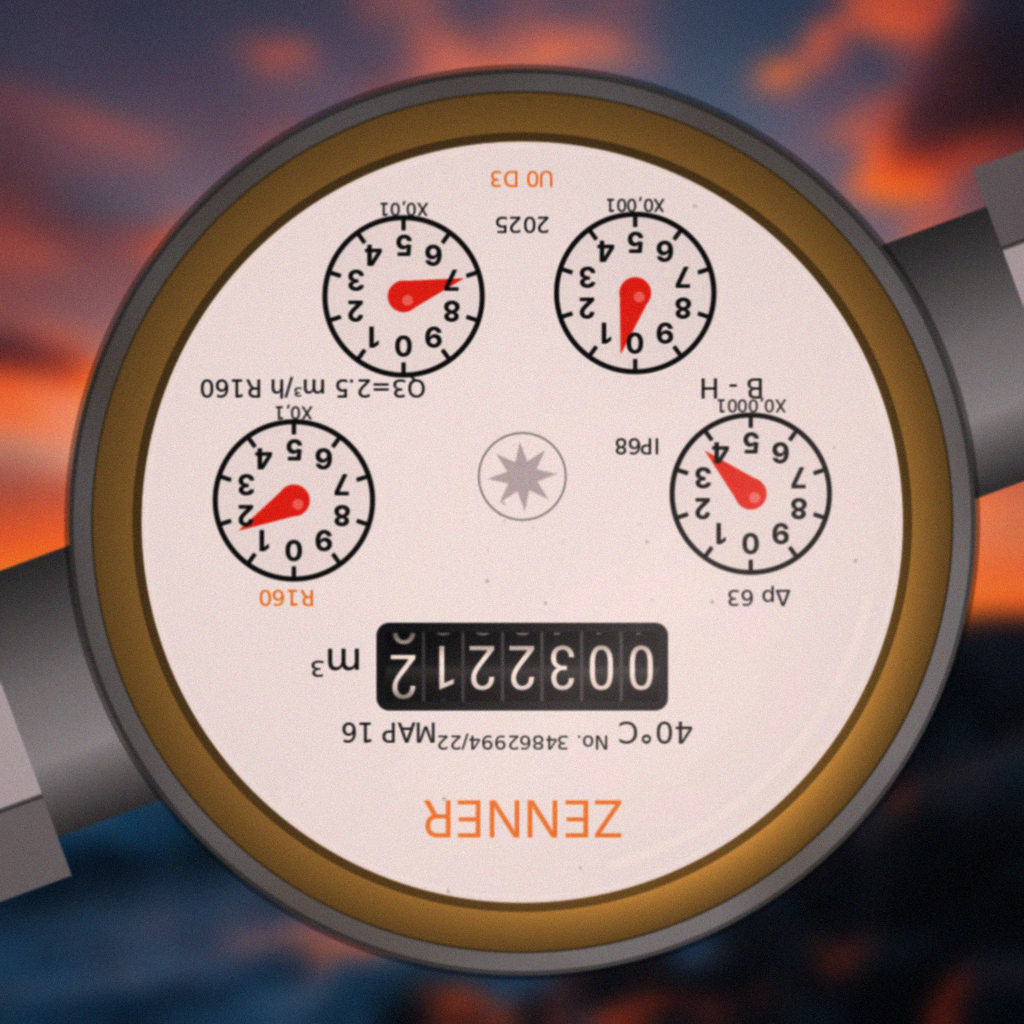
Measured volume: 32212.1703 m³
